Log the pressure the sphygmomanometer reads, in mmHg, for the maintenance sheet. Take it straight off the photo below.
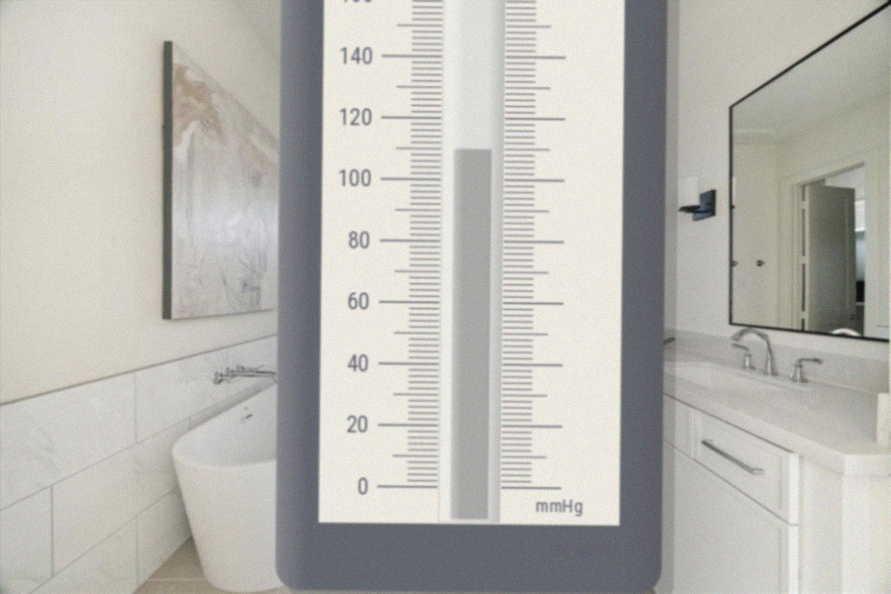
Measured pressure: 110 mmHg
